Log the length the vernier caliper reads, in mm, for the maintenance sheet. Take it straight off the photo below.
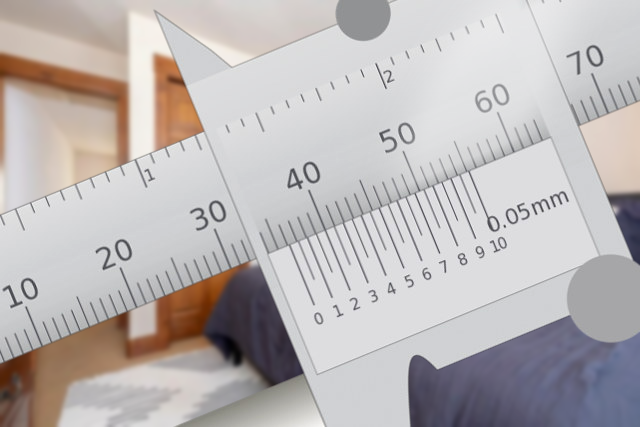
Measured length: 36.2 mm
